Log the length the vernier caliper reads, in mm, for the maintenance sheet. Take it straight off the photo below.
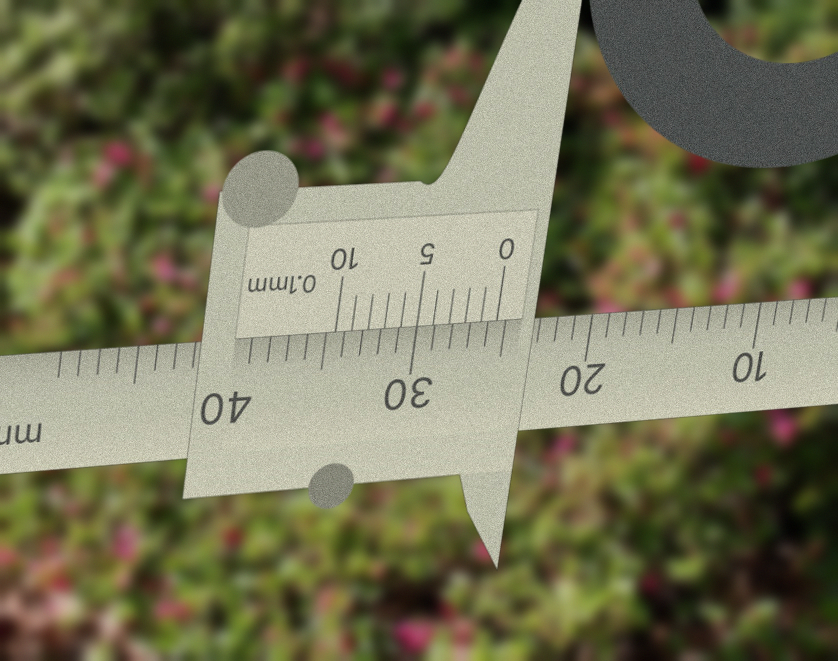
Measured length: 25.5 mm
